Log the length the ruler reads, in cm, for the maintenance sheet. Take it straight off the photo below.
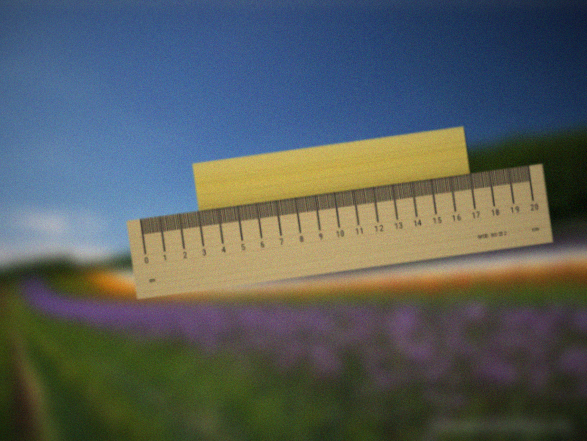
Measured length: 14 cm
